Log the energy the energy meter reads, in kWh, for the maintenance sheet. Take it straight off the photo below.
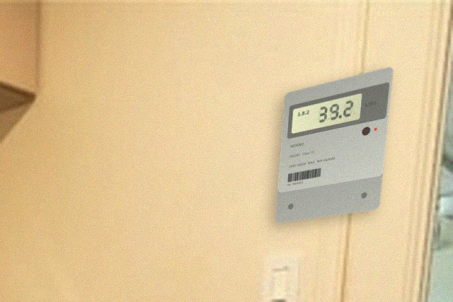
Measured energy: 39.2 kWh
